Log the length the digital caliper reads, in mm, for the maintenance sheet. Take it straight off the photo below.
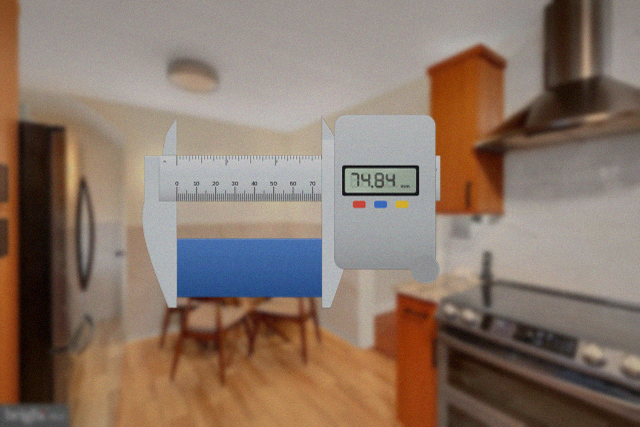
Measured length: 74.84 mm
